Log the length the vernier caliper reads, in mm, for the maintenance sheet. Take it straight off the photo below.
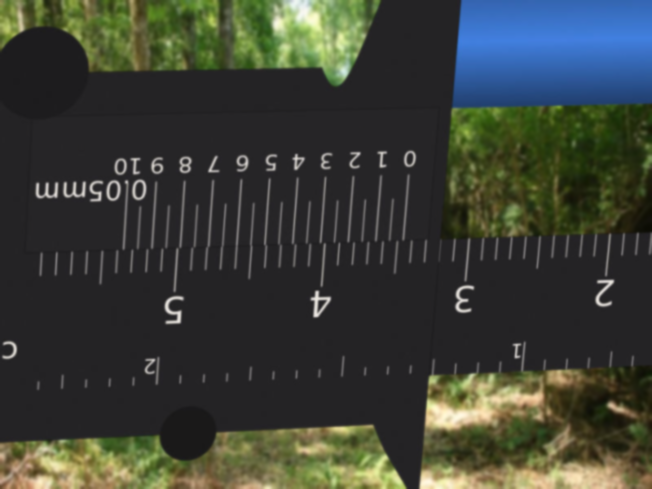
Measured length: 34.6 mm
